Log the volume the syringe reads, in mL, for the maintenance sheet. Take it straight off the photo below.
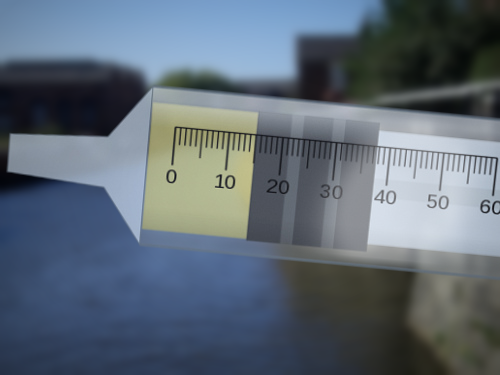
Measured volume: 15 mL
